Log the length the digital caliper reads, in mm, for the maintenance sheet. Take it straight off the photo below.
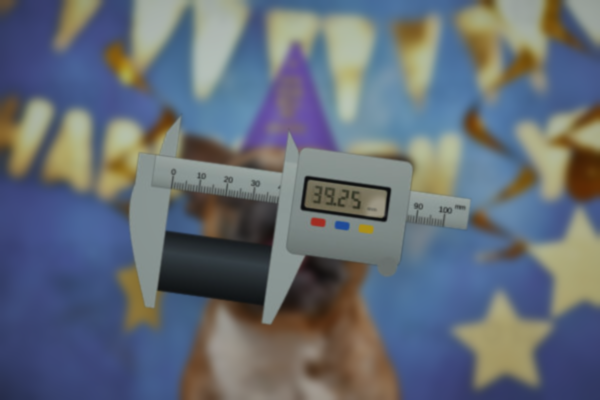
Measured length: 39.25 mm
